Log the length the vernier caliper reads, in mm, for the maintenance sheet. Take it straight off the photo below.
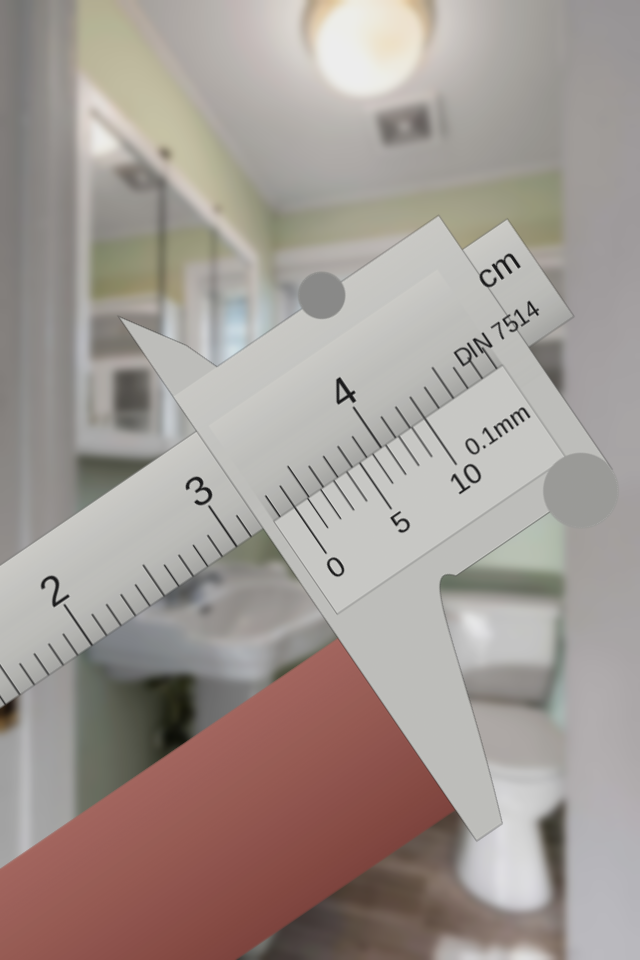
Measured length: 34.0 mm
